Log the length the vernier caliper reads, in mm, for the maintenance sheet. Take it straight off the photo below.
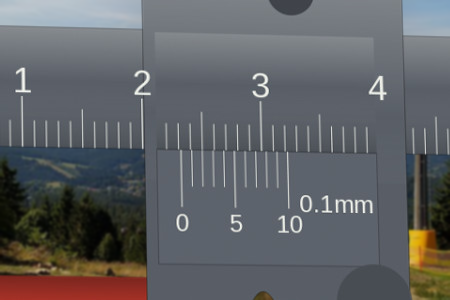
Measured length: 23.2 mm
